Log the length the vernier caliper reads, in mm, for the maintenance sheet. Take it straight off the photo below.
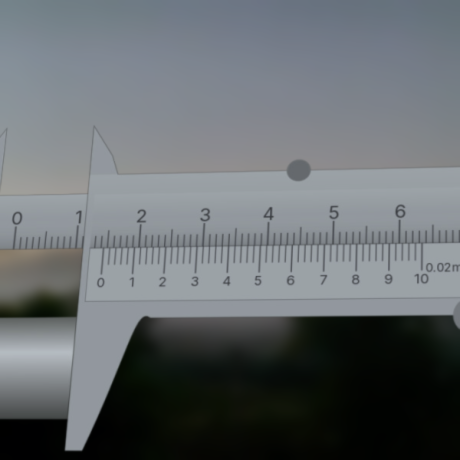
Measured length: 14.4 mm
